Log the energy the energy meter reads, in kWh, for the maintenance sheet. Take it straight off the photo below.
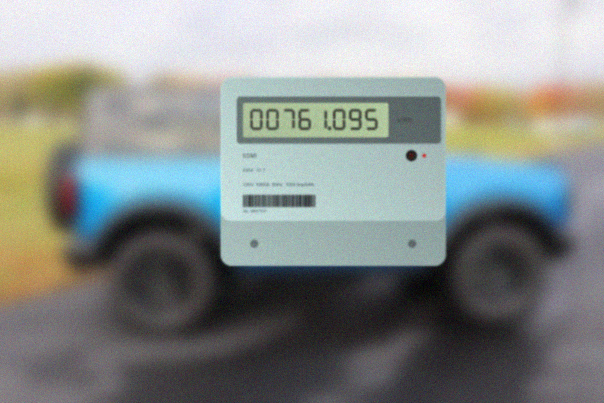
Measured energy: 761.095 kWh
